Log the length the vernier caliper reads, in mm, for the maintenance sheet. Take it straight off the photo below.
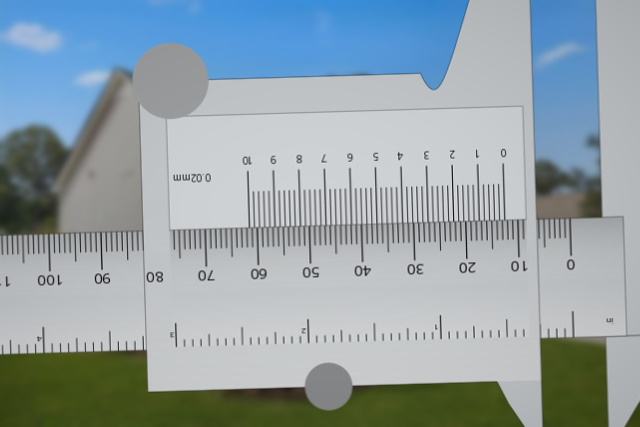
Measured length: 12.5 mm
